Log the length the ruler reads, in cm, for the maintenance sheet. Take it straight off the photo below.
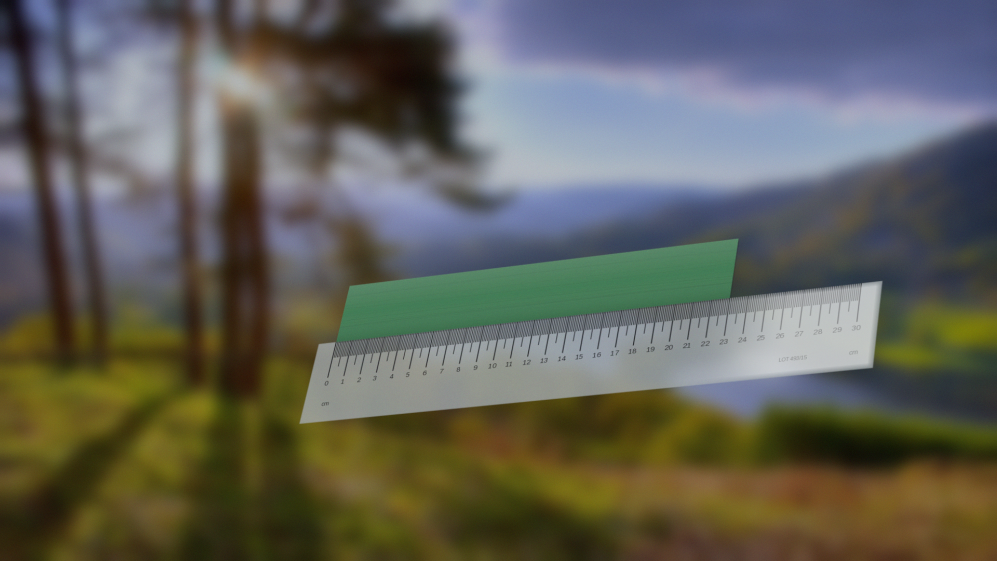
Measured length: 23 cm
